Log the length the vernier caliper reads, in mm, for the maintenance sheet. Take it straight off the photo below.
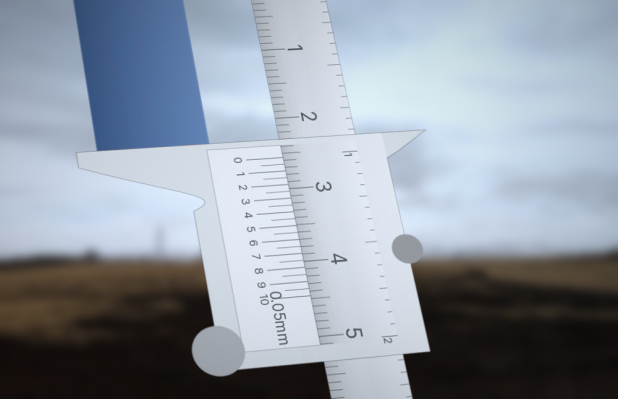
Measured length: 25.6 mm
